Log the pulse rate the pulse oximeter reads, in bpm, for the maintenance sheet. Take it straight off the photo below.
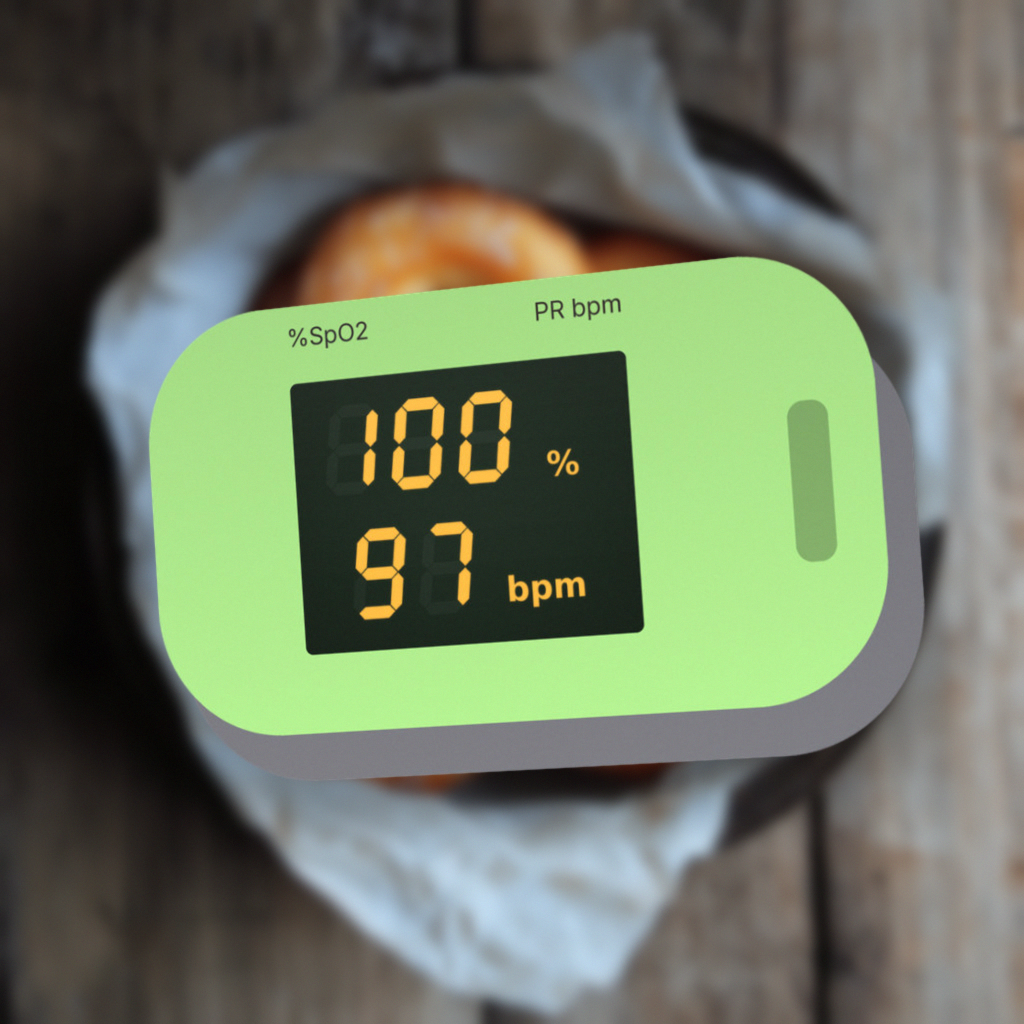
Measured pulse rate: 97 bpm
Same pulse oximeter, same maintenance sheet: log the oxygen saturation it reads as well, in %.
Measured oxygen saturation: 100 %
